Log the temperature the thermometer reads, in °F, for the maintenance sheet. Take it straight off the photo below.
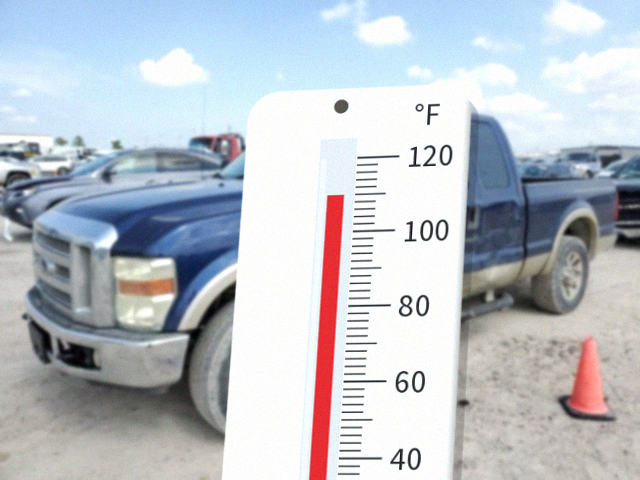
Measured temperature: 110 °F
